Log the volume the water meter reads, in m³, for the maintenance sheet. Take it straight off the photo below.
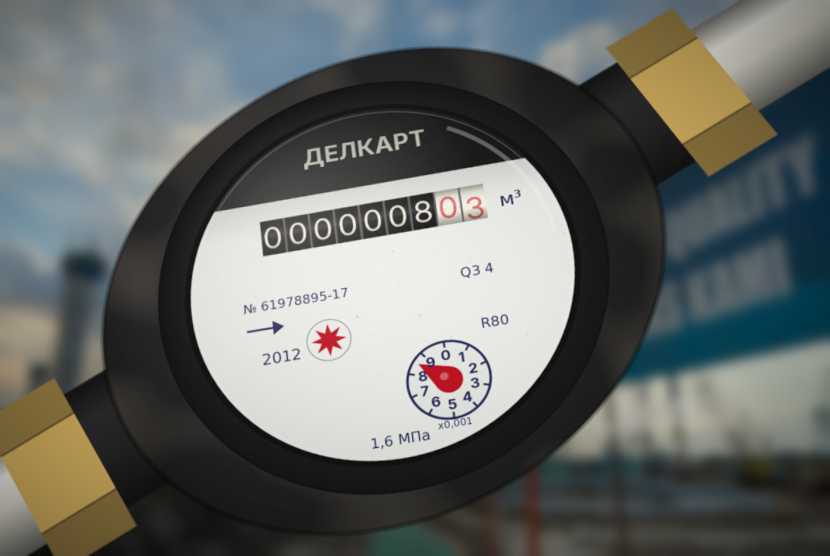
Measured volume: 8.028 m³
